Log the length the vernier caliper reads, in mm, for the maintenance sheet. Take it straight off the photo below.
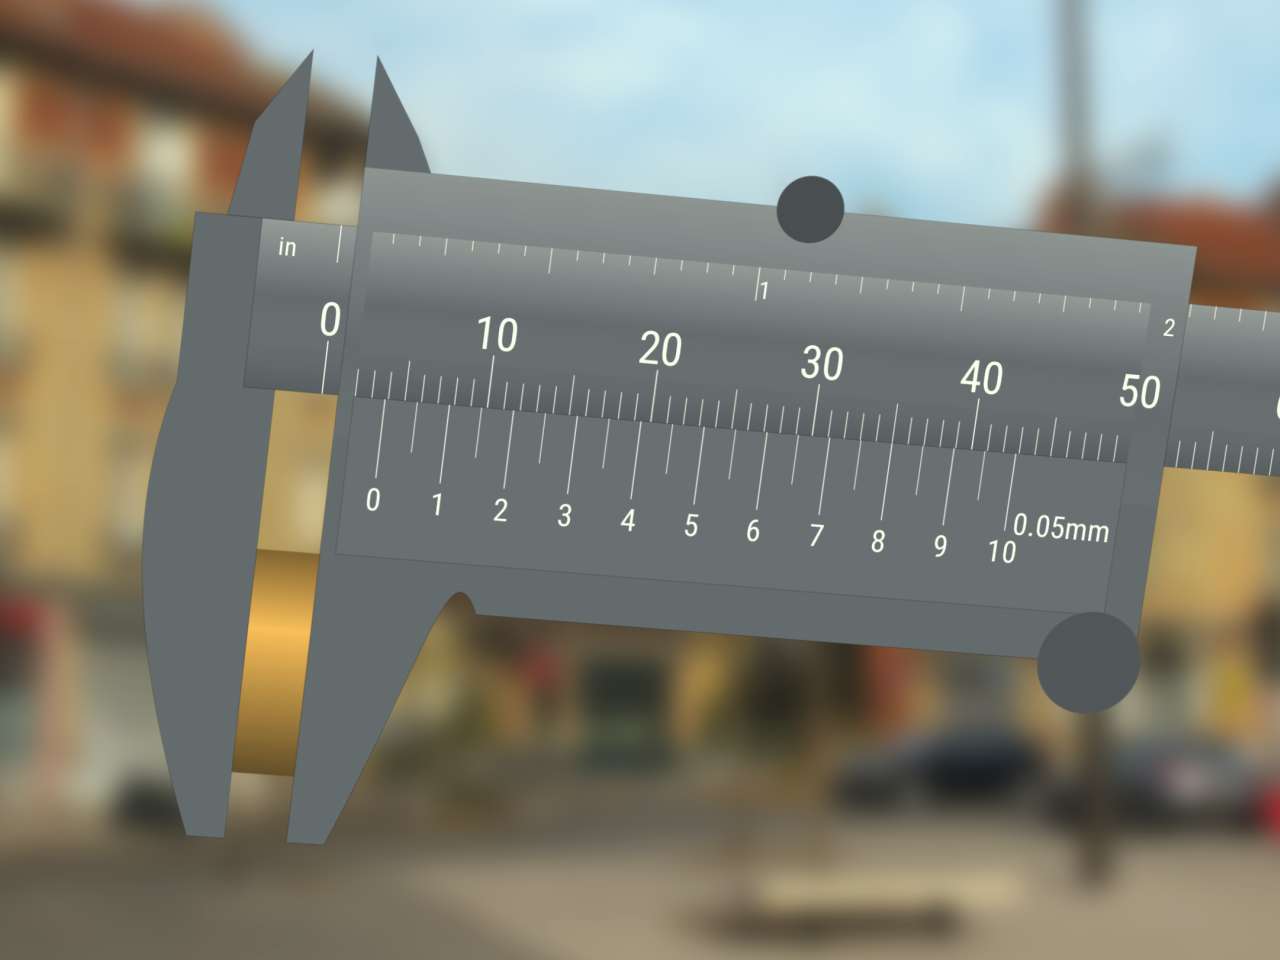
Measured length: 3.8 mm
